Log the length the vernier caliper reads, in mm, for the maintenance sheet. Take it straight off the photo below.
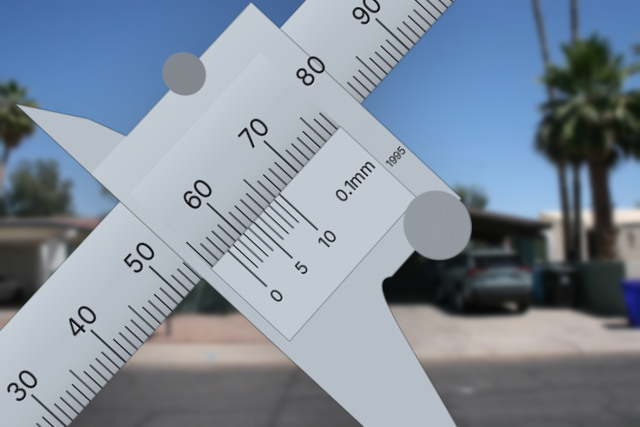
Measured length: 57.6 mm
